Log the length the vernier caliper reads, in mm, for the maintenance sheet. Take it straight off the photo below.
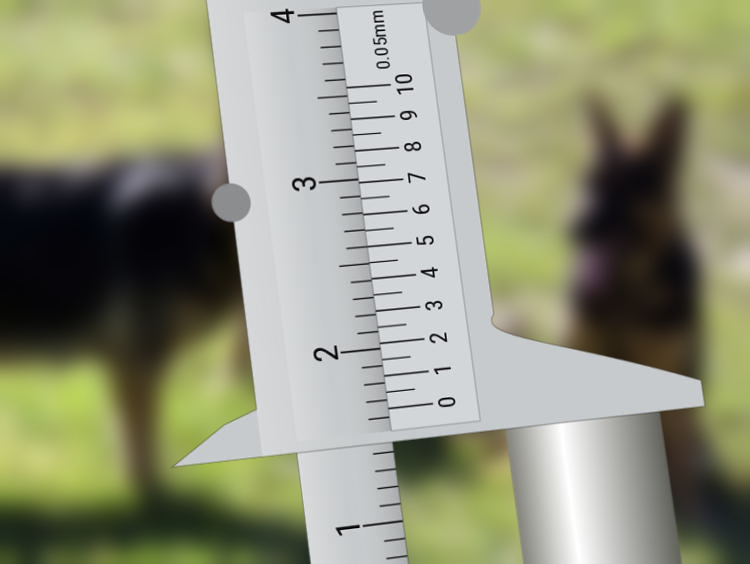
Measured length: 16.5 mm
